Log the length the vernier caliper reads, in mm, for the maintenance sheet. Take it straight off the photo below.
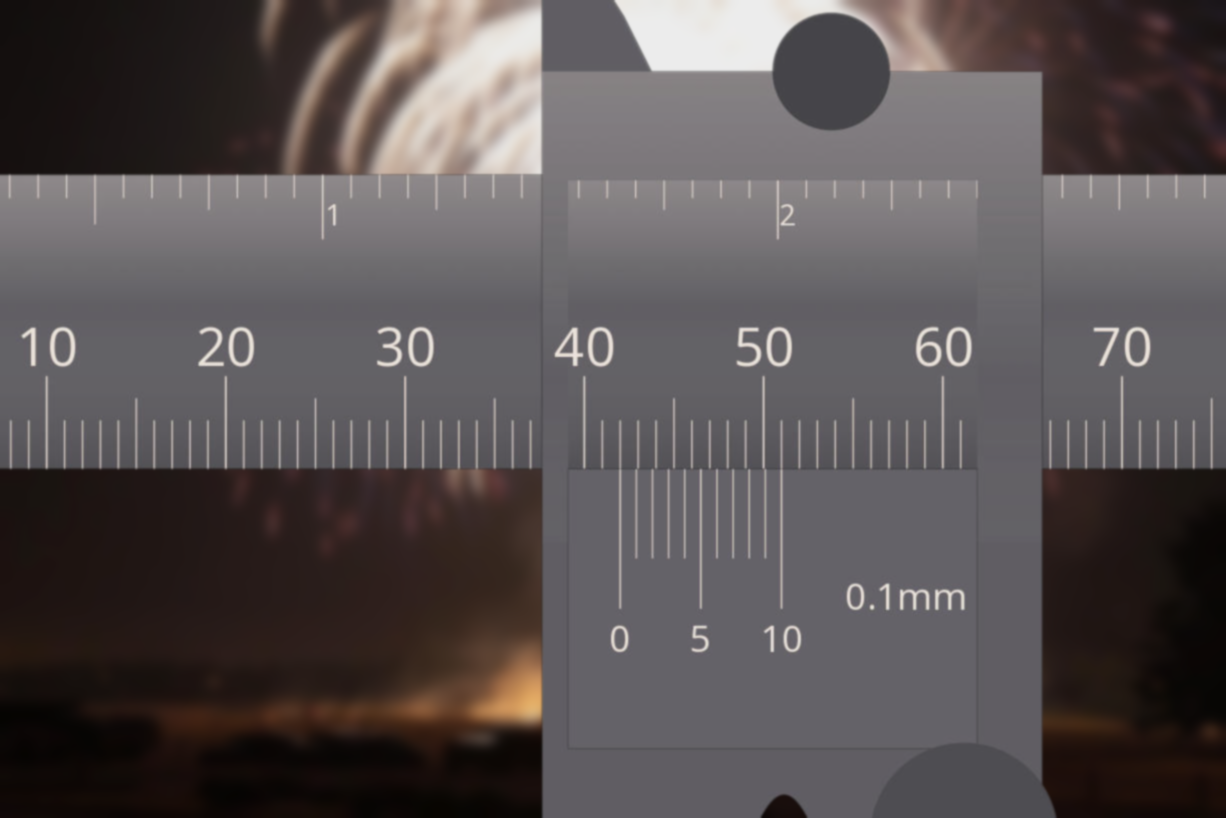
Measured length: 42.0 mm
